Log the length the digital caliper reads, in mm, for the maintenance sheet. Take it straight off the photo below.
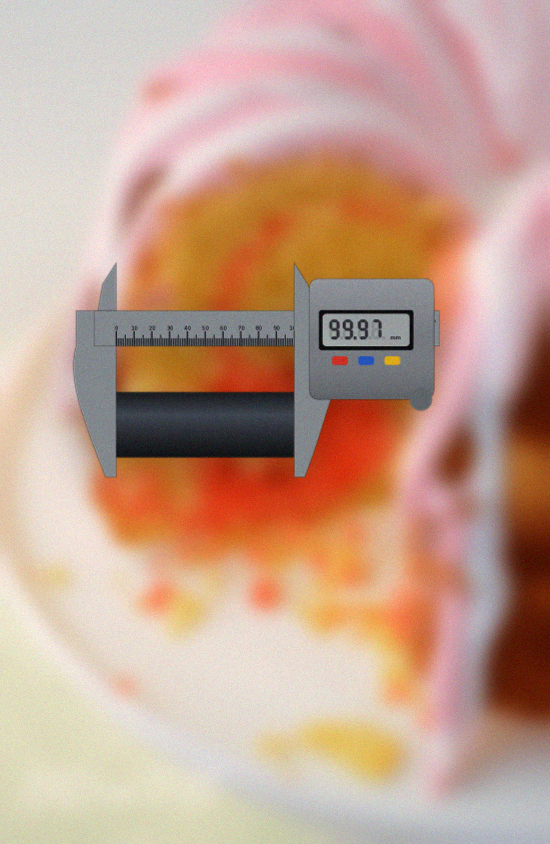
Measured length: 99.97 mm
